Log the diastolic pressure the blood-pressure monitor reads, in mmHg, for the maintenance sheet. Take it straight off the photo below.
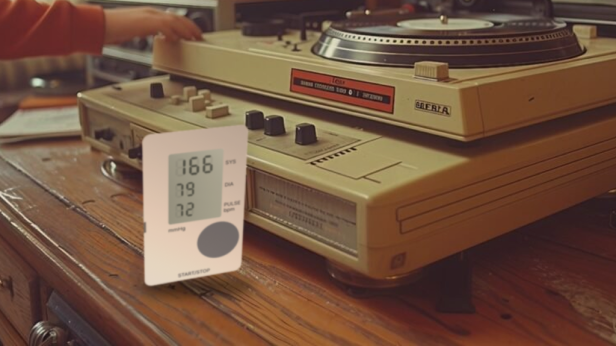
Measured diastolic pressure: 79 mmHg
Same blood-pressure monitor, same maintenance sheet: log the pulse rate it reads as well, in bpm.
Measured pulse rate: 72 bpm
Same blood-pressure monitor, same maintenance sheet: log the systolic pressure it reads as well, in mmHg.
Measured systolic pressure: 166 mmHg
